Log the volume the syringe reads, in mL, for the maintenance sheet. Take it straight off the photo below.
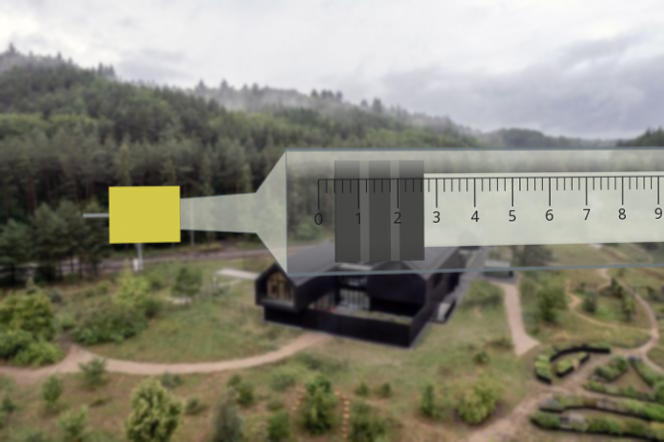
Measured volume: 0.4 mL
